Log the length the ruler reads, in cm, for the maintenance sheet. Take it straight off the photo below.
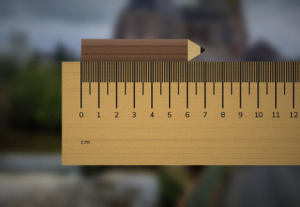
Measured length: 7 cm
